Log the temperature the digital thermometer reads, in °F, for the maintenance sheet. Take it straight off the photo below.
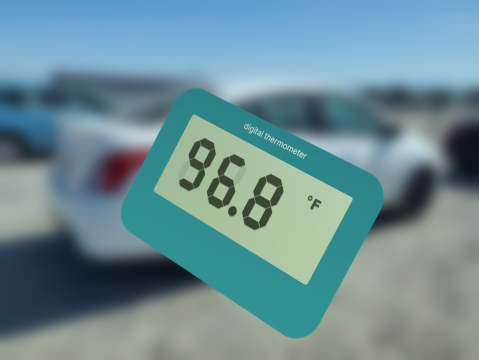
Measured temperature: 96.8 °F
